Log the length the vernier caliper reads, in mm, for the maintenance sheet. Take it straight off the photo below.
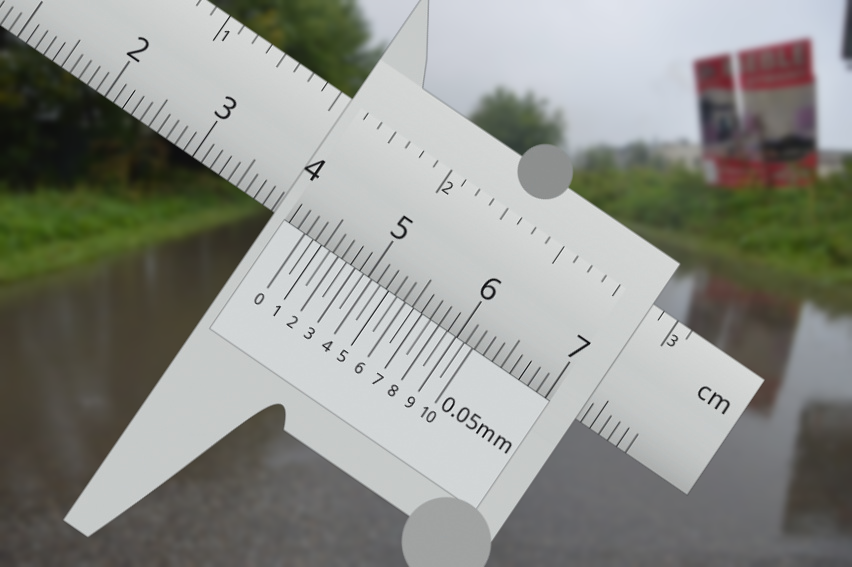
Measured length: 42.8 mm
